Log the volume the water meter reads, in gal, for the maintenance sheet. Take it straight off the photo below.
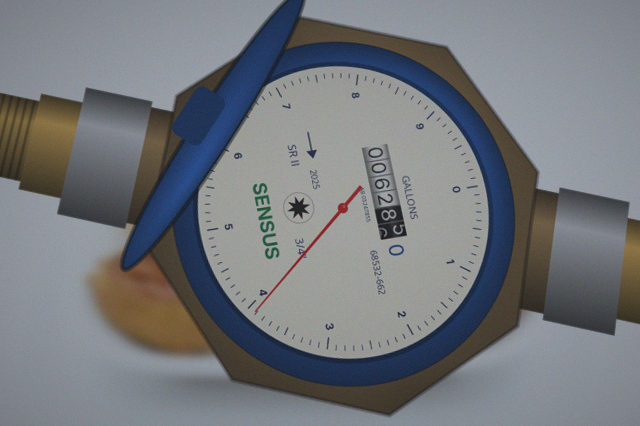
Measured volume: 62853.9 gal
